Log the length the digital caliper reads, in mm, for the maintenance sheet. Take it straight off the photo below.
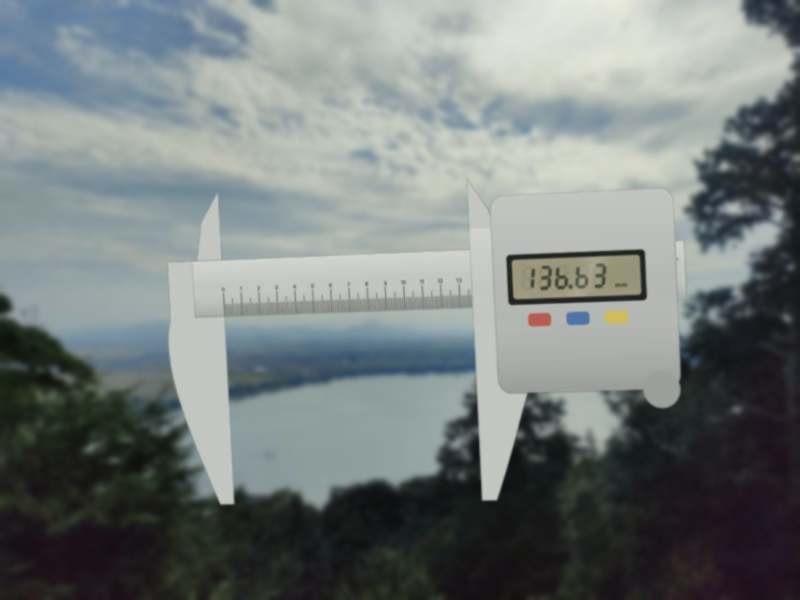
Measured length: 136.63 mm
